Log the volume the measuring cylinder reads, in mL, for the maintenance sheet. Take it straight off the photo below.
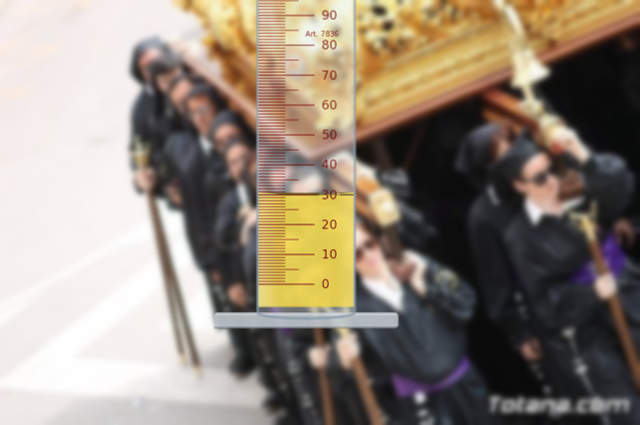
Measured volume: 30 mL
